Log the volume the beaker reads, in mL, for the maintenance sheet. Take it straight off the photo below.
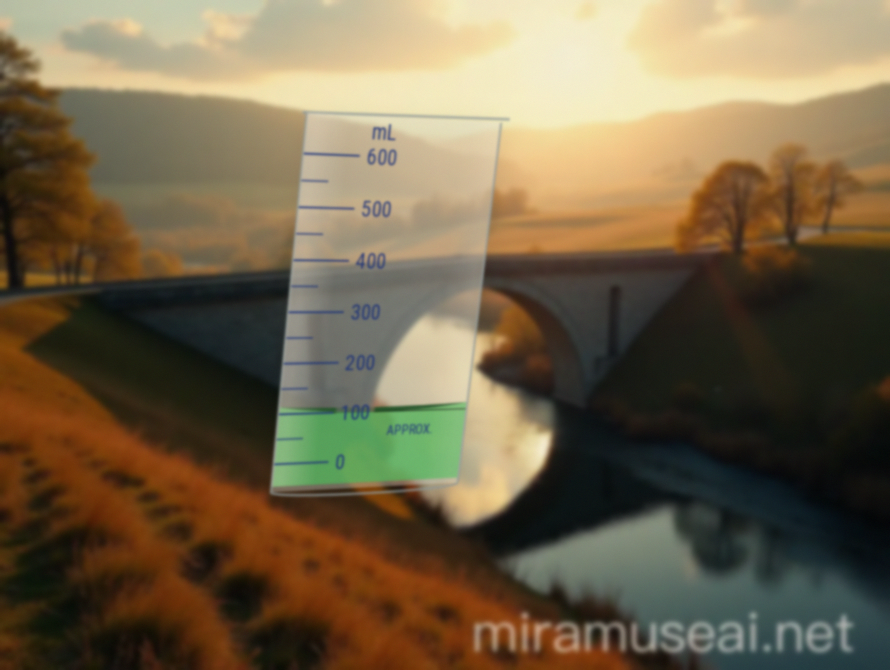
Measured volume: 100 mL
